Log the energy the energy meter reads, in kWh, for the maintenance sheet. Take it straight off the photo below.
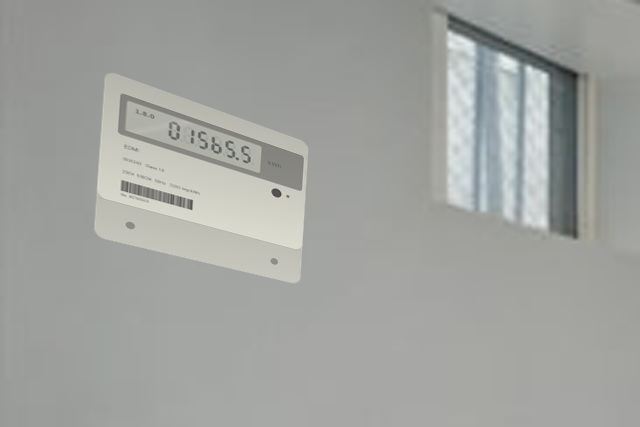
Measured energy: 1565.5 kWh
